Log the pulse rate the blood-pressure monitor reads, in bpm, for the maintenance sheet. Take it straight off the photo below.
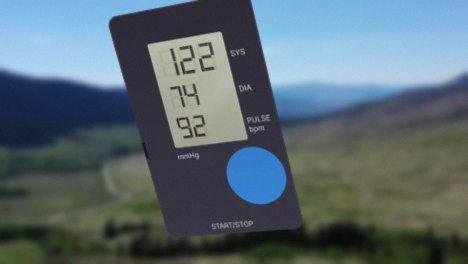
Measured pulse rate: 92 bpm
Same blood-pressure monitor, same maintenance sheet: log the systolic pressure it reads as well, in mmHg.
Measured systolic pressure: 122 mmHg
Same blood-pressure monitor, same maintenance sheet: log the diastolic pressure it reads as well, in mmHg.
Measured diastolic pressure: 74 mmHg
